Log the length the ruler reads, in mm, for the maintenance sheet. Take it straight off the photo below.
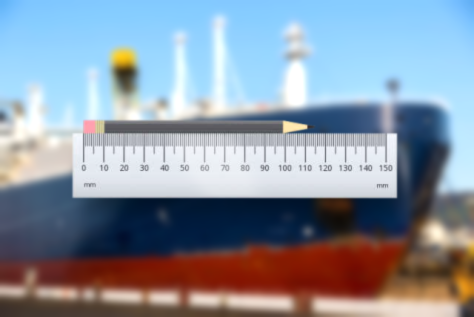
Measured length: 115 mm
